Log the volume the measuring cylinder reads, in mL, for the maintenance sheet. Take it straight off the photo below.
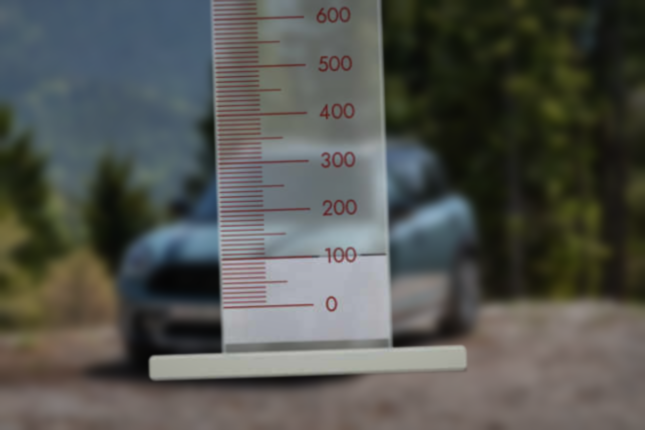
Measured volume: 100 mL
